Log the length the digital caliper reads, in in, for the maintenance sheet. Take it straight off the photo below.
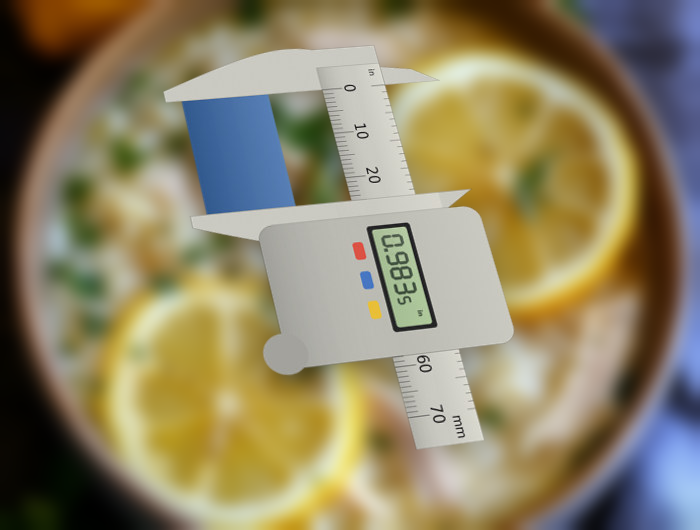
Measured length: 0.9835 in
